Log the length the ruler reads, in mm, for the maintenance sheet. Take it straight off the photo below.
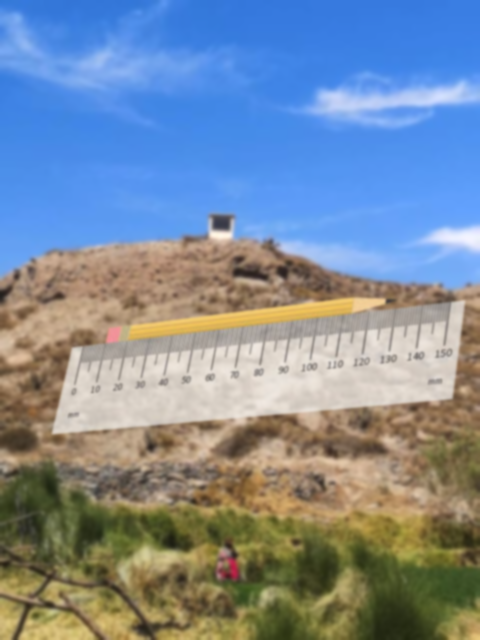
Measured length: 120 mm
